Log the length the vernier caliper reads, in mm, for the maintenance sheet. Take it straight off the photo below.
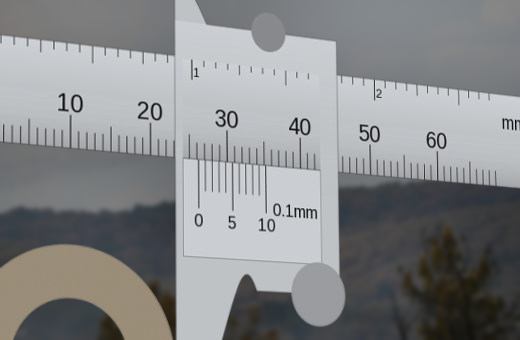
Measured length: 26.2 mm
